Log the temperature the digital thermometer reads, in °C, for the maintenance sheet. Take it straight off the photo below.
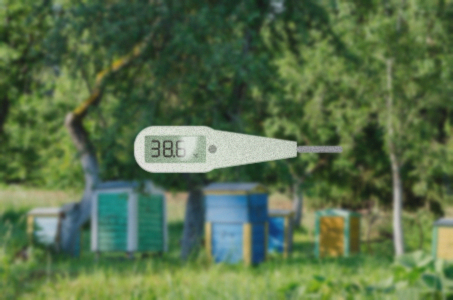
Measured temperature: 38.6 °C
